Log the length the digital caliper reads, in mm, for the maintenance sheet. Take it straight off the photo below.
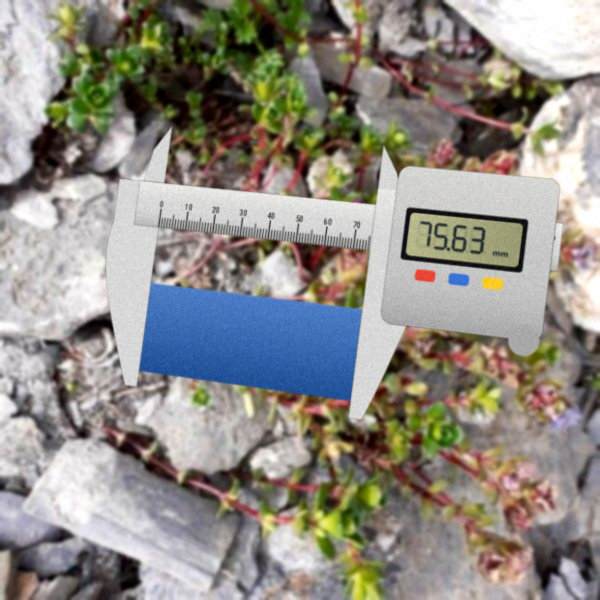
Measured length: 75.63 mm
